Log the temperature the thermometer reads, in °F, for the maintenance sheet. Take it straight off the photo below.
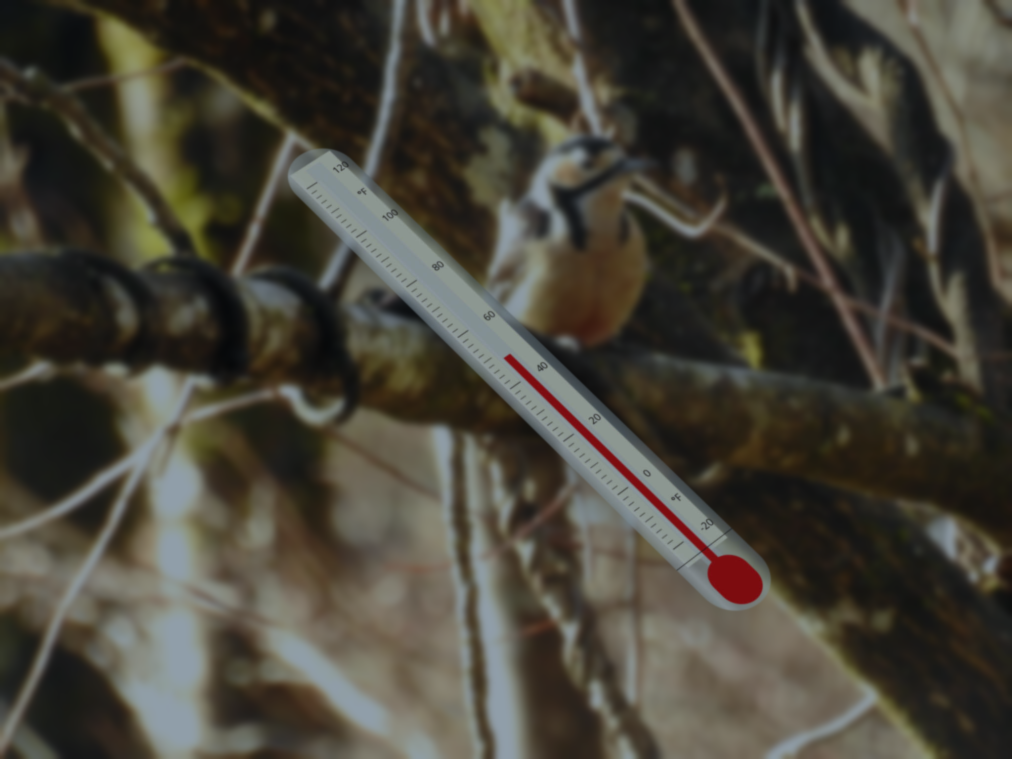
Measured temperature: 48 °F
